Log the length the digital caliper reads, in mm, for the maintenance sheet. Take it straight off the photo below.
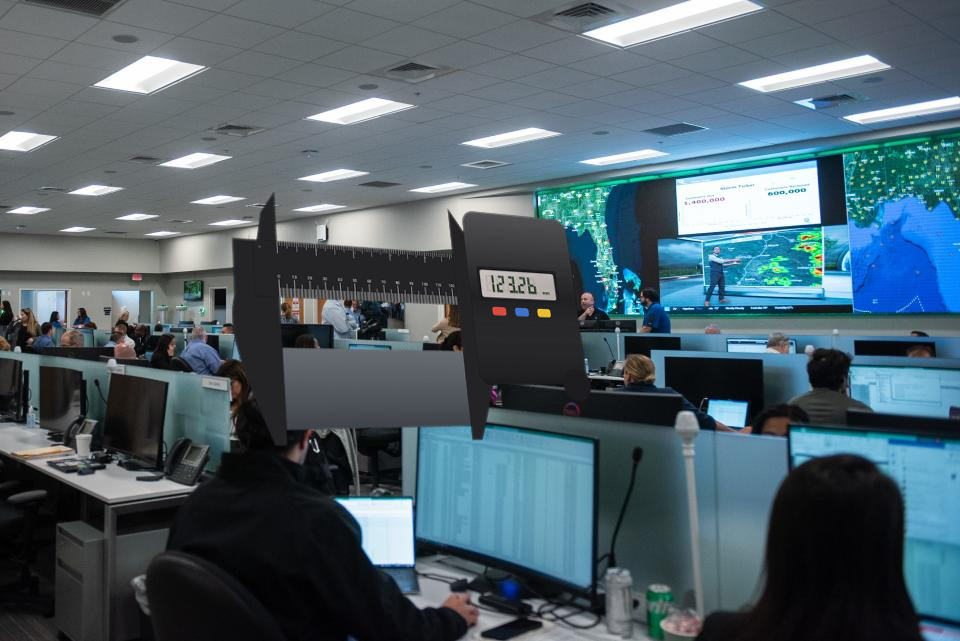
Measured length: 123.26 mm
